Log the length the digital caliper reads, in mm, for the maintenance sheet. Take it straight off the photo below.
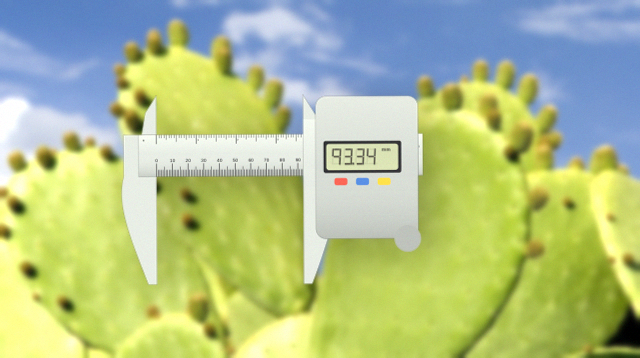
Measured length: 93.34 mm
